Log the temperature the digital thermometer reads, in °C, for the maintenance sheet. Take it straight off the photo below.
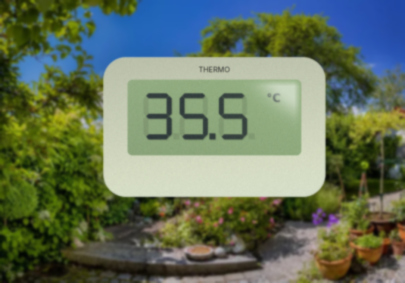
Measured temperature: 35.5 °C
